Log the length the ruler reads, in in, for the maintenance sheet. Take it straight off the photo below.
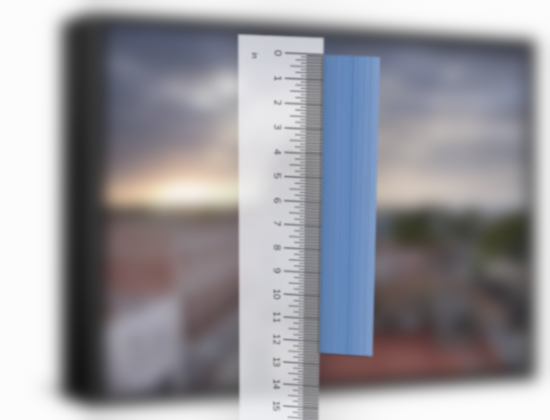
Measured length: 12.5 in
